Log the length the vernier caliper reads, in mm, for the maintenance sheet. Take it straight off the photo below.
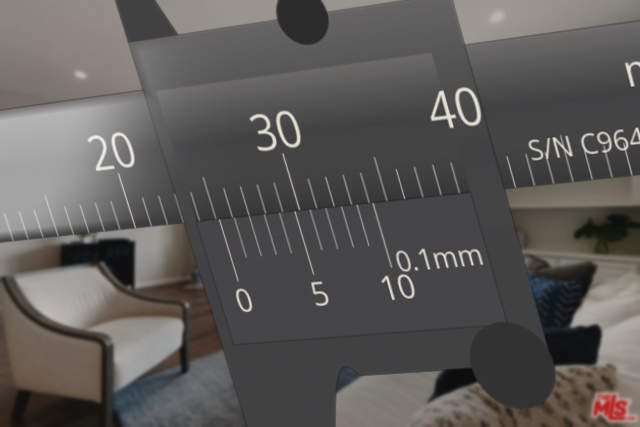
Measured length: 25.2 mm
